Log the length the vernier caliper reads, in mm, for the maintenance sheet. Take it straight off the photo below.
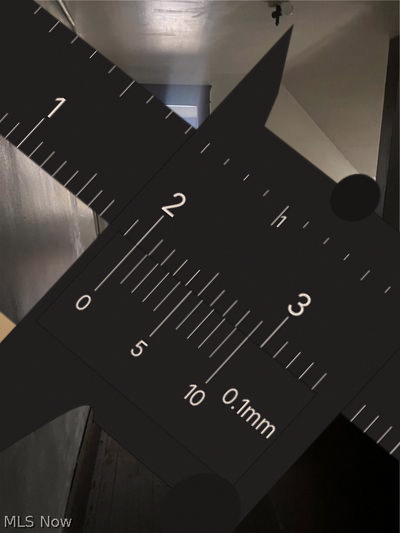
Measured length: 20.0 mm
